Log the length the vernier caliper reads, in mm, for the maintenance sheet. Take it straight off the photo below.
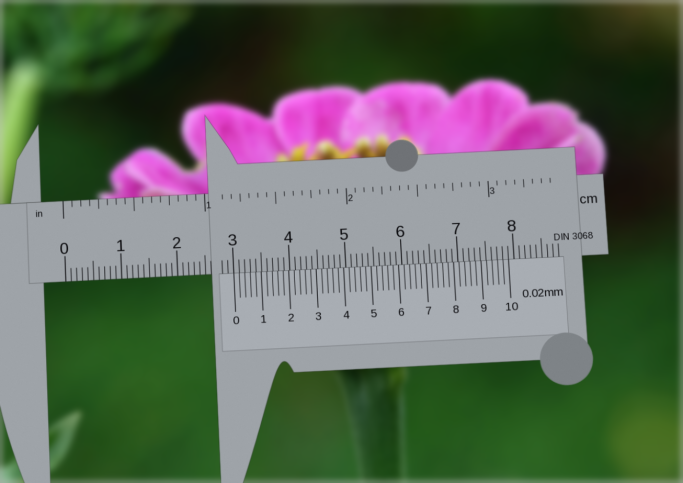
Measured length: 30.0 mm
